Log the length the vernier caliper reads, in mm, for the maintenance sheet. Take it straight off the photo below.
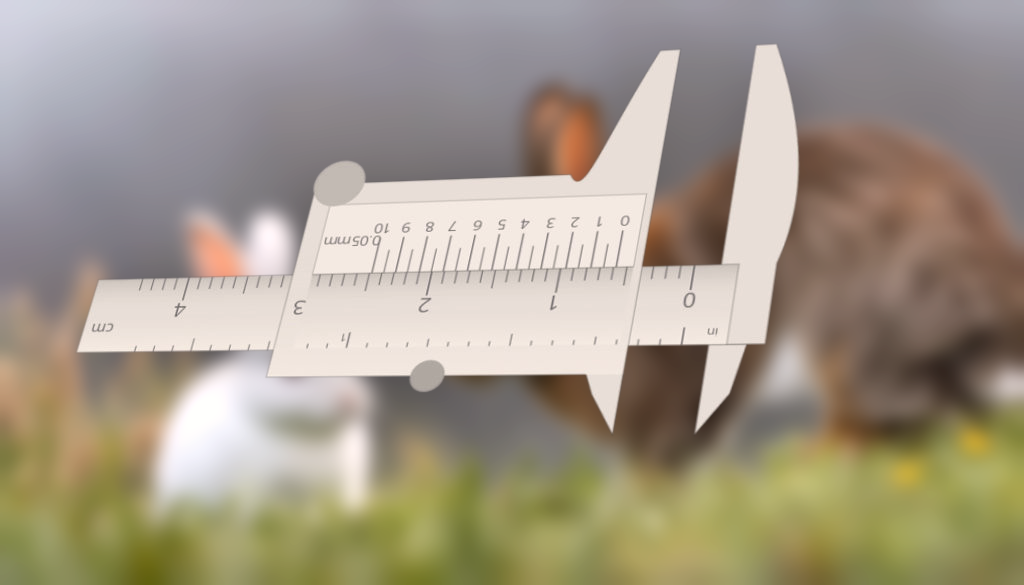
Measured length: 5.8 mm
